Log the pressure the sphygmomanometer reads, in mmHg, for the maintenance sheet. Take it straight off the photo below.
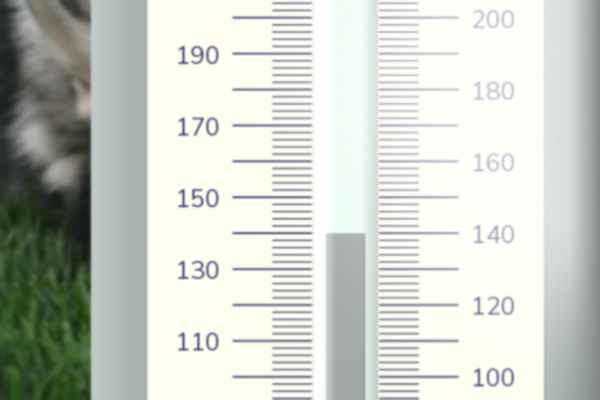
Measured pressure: 140 mmHg
